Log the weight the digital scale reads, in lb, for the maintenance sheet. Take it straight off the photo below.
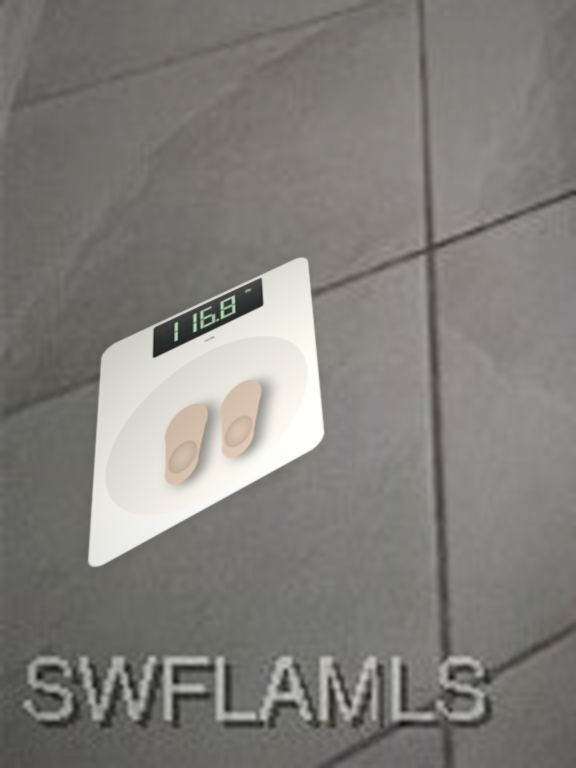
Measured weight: 116.8 lb
